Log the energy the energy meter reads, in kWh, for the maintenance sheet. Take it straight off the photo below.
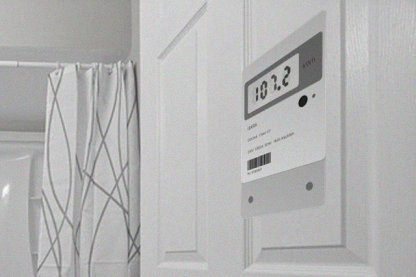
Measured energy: 107.2 kWh
